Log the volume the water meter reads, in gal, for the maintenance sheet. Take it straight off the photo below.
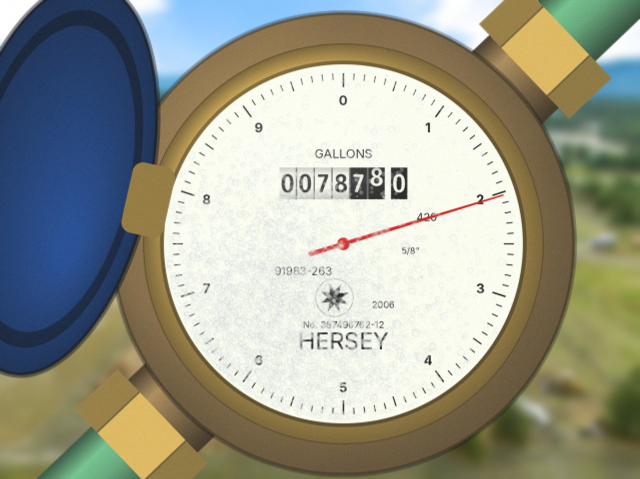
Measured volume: 78782.0 gal
